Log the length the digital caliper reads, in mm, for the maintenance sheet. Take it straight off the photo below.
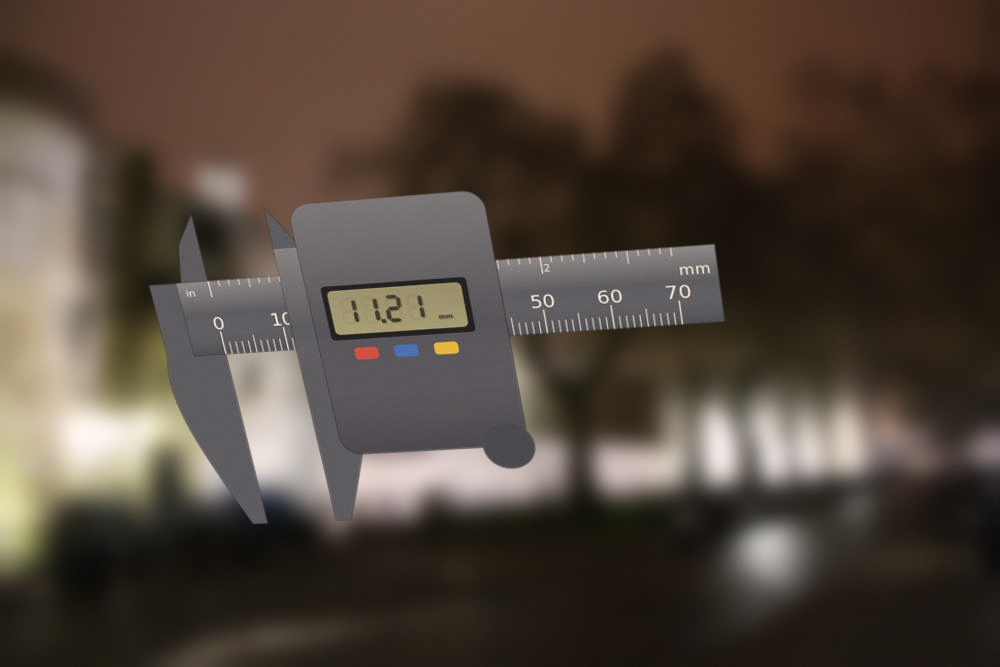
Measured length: 11.21 mm
